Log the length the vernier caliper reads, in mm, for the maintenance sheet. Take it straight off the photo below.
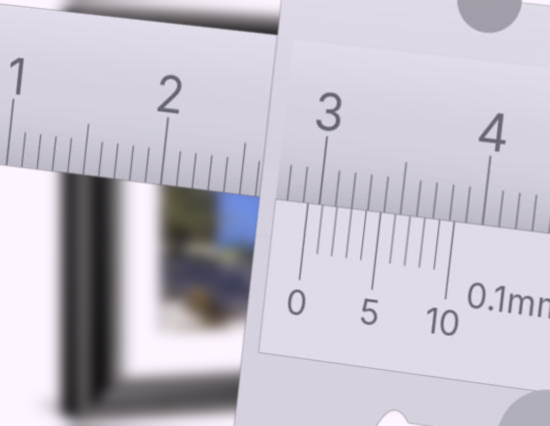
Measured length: 29.3 mm
